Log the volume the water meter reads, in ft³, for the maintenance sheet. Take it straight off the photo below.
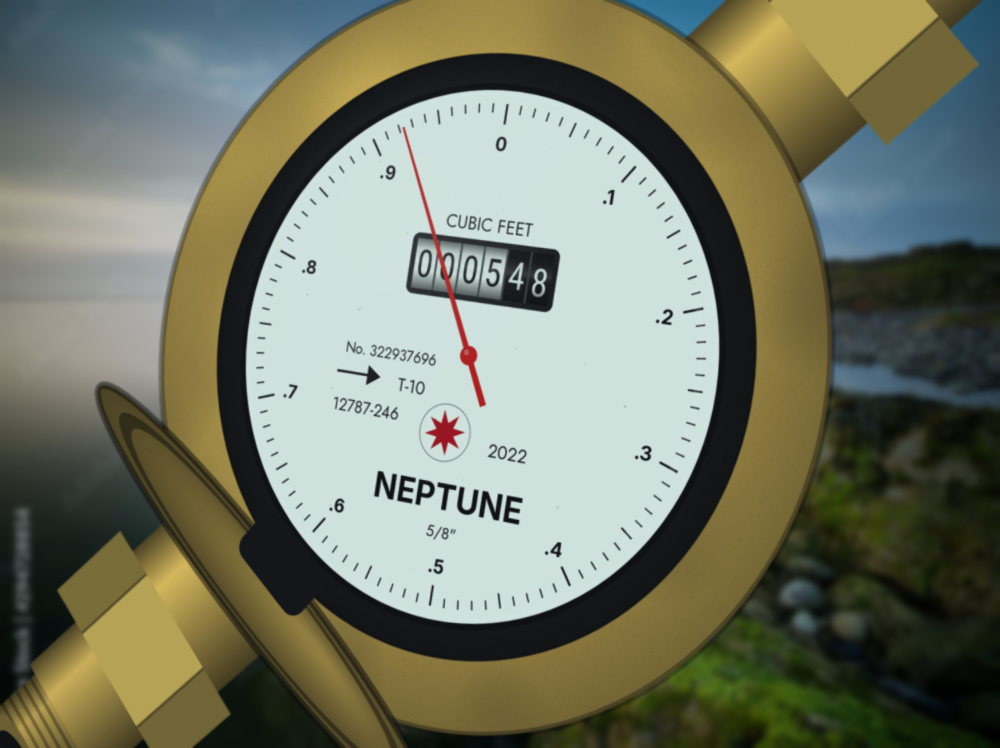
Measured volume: 547.92 ft³
